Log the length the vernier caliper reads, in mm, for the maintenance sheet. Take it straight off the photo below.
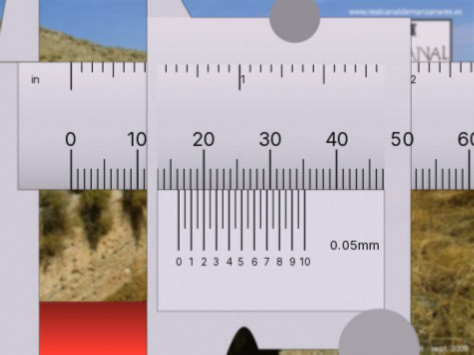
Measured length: 16.2 mm
